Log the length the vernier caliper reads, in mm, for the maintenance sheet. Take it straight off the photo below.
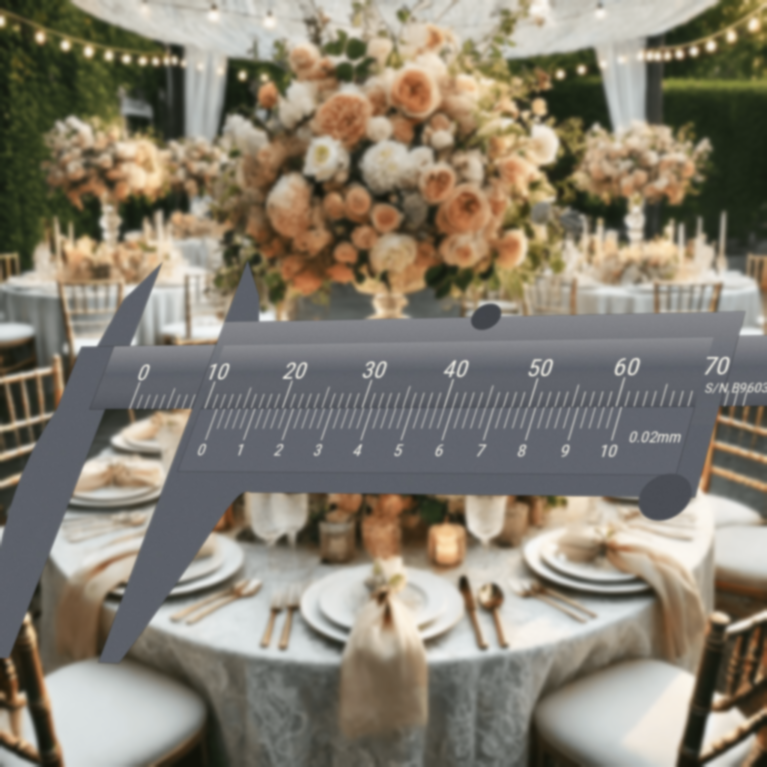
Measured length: 11.6 mm
